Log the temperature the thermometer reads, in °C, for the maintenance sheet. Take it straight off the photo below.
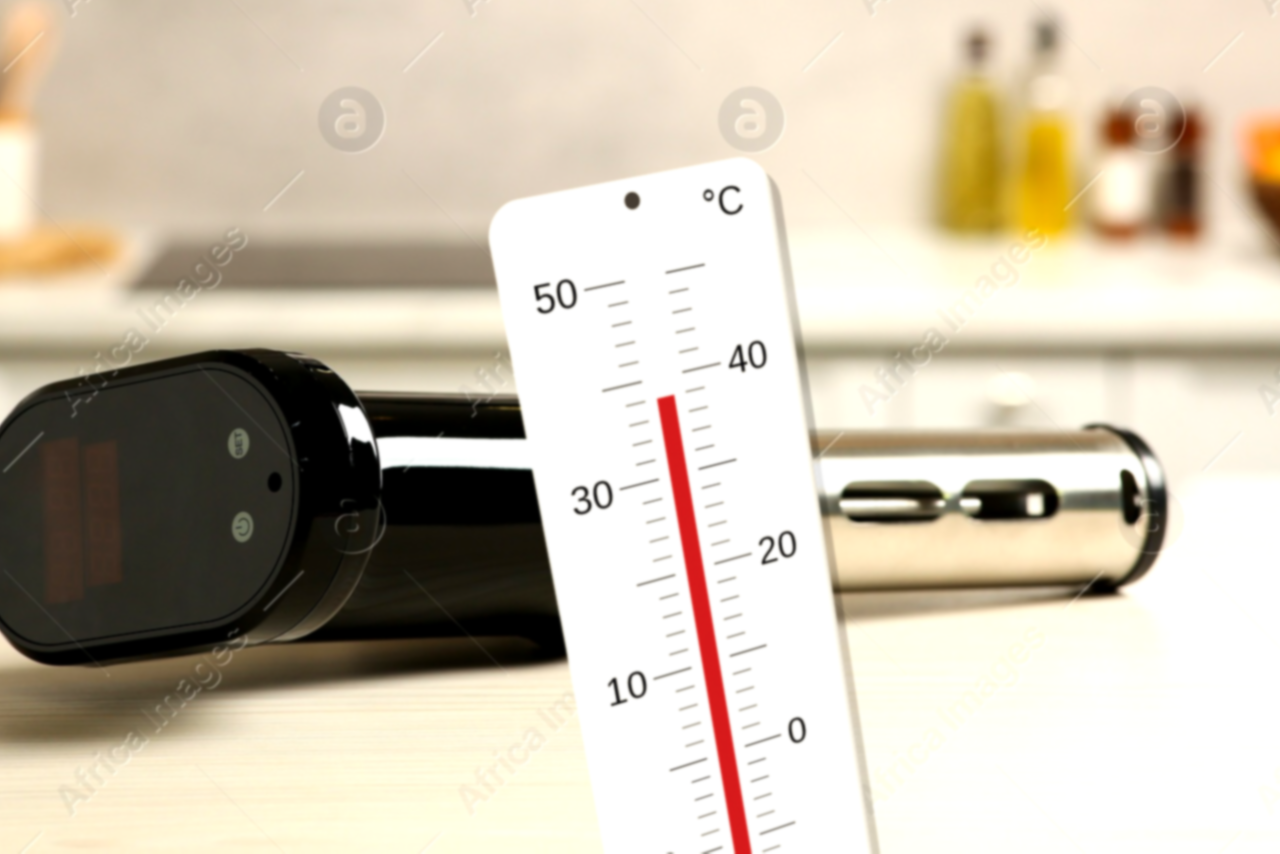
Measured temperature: 38 °C
